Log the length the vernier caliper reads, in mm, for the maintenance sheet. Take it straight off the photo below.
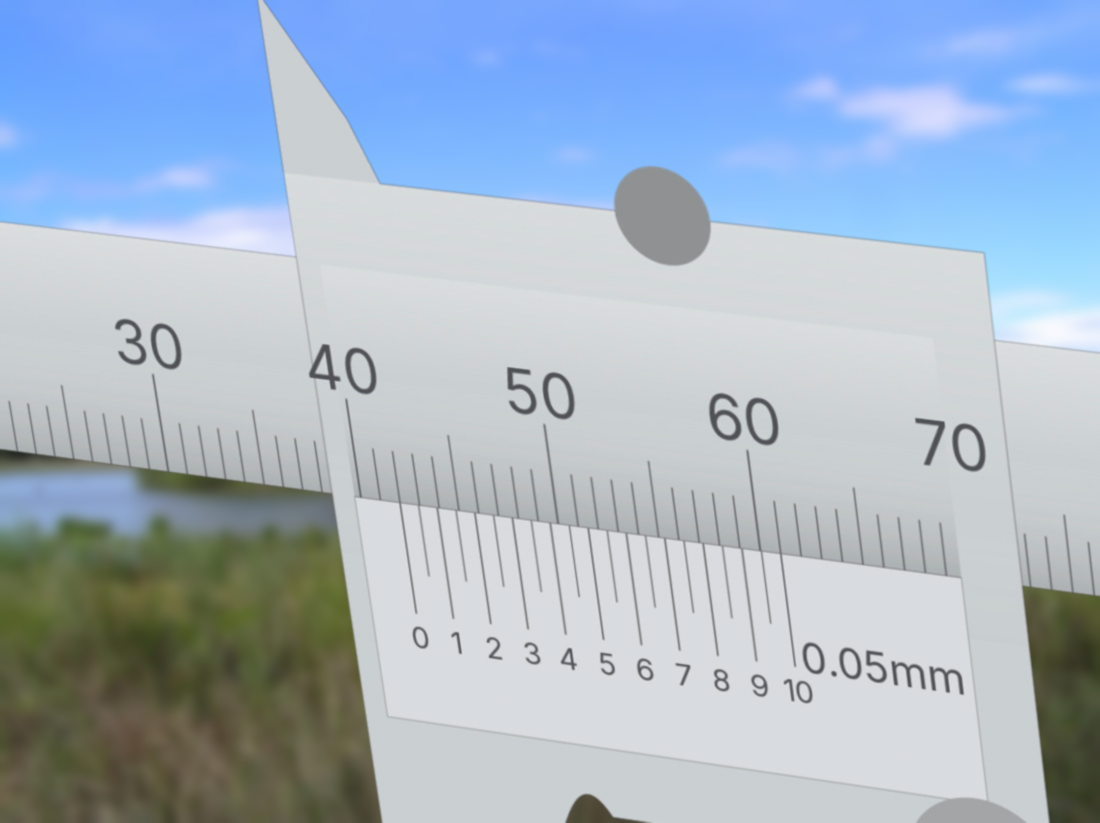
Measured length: 42.0 mm
